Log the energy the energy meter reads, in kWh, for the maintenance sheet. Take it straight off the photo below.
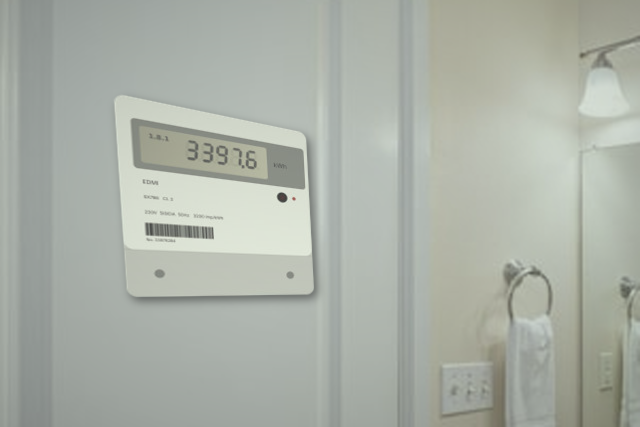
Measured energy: 3397.6 kWh
